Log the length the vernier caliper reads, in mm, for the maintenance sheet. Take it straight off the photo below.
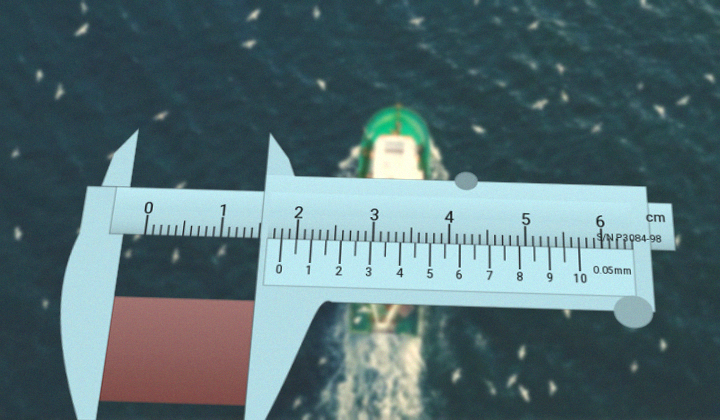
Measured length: 18.0 mm
